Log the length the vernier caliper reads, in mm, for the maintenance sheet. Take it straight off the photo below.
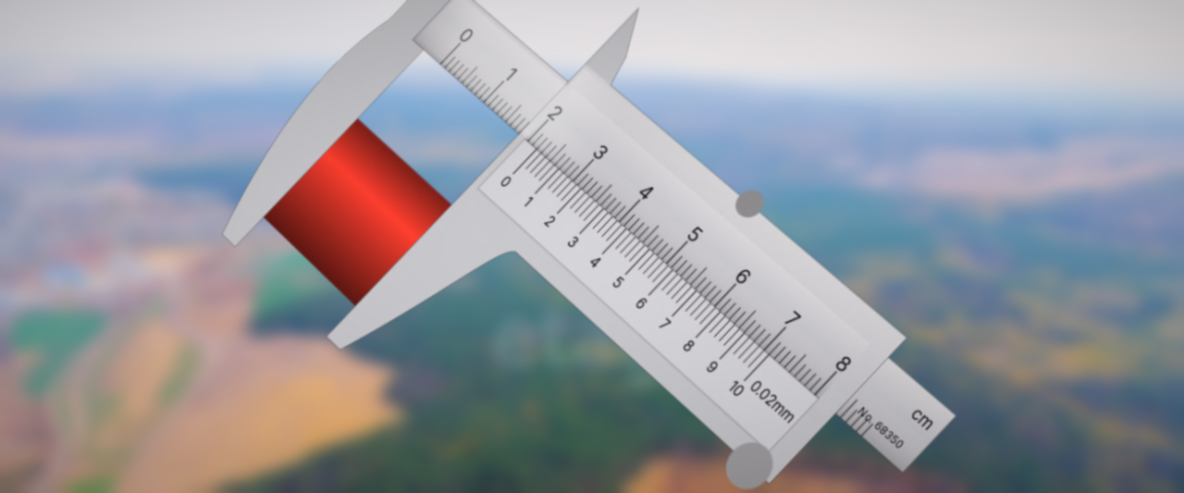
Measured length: 22.0 mm
